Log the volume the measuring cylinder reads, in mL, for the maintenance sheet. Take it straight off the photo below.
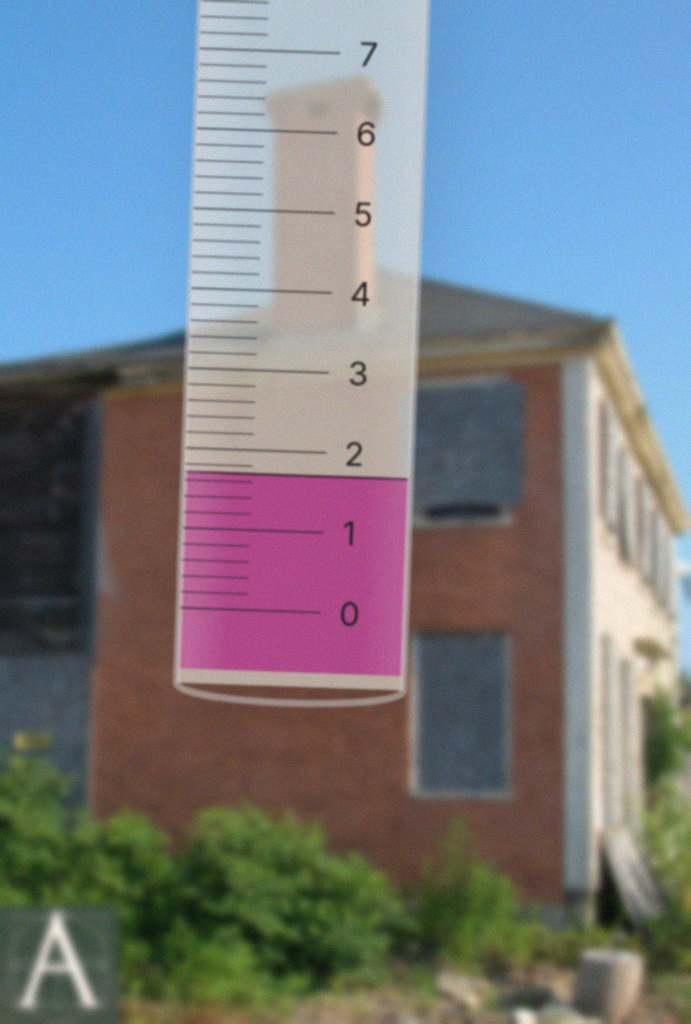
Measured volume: 1.7 mL
